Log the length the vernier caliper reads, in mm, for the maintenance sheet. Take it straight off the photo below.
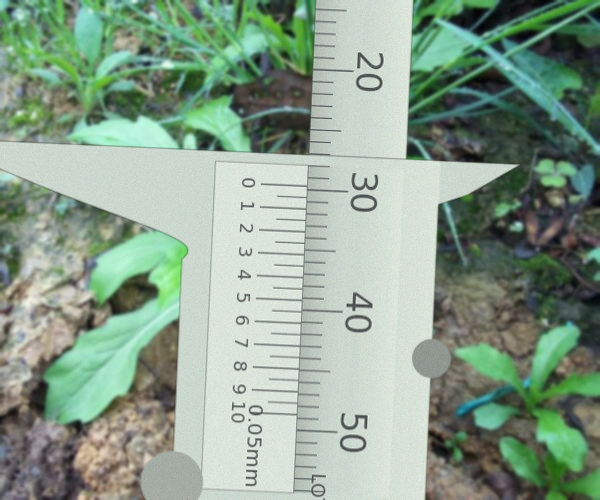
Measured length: 29.7 mm
